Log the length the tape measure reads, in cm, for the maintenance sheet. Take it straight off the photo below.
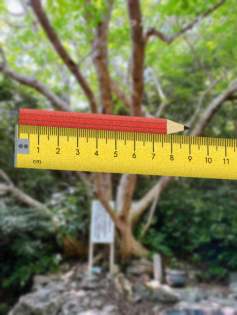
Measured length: 9 cm
